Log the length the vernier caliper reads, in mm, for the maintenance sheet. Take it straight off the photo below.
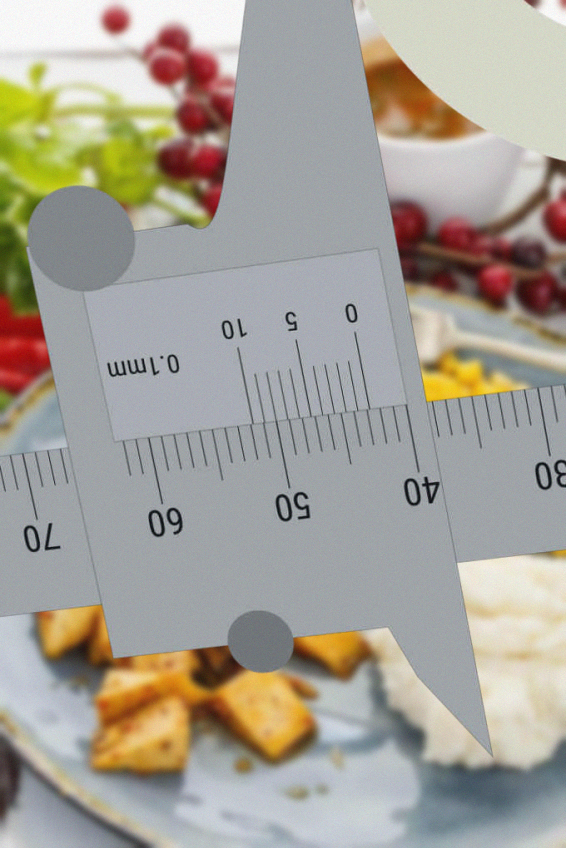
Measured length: 42.8 mm
